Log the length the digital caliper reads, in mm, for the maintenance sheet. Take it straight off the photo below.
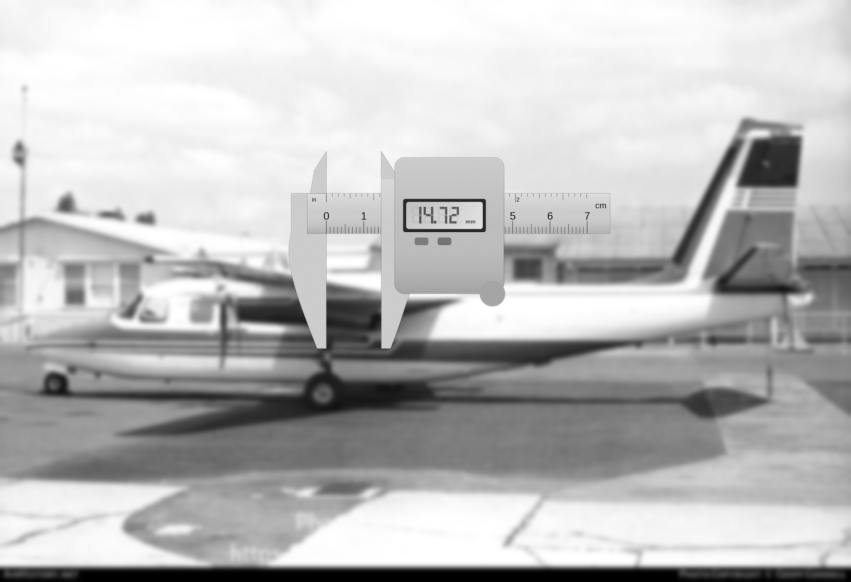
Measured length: 14.72 mm
